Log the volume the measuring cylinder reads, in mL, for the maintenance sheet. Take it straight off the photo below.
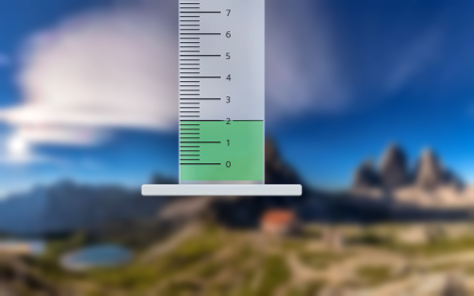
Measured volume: 2 mL
